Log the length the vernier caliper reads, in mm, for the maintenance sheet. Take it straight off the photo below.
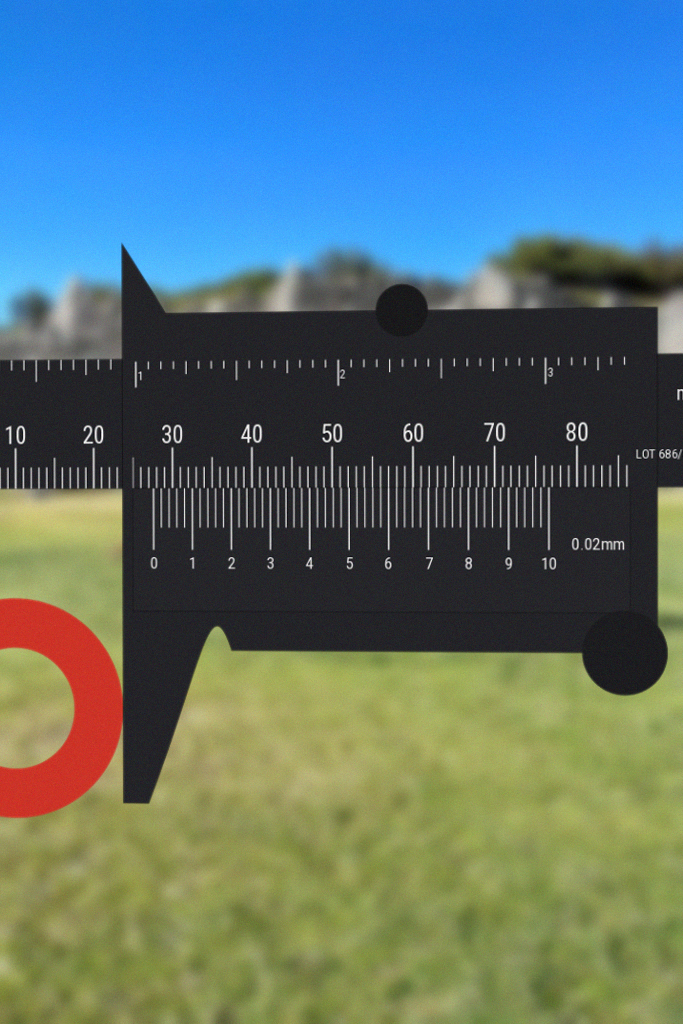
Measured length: 27.6 mm
